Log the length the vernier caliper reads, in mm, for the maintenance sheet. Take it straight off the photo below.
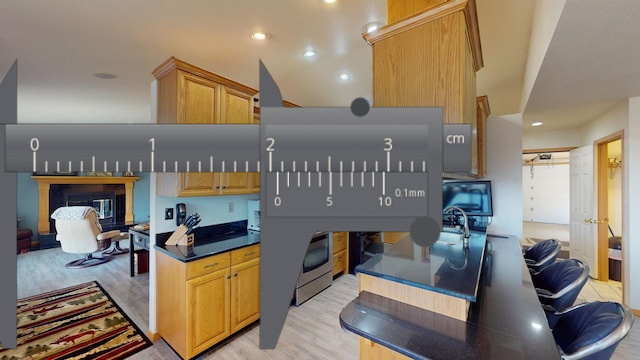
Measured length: 20.6 mm
